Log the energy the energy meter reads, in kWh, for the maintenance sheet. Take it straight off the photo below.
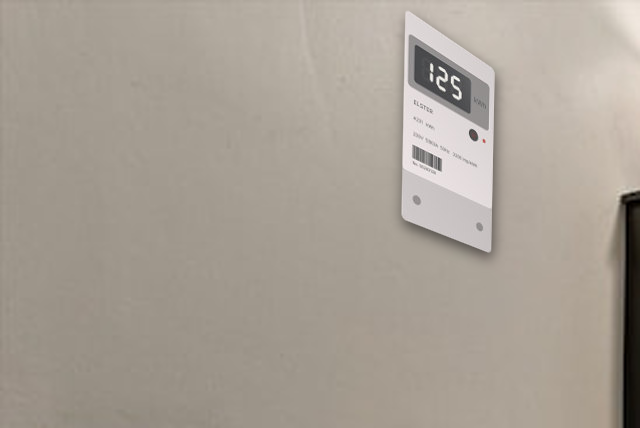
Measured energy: 125 kWh
